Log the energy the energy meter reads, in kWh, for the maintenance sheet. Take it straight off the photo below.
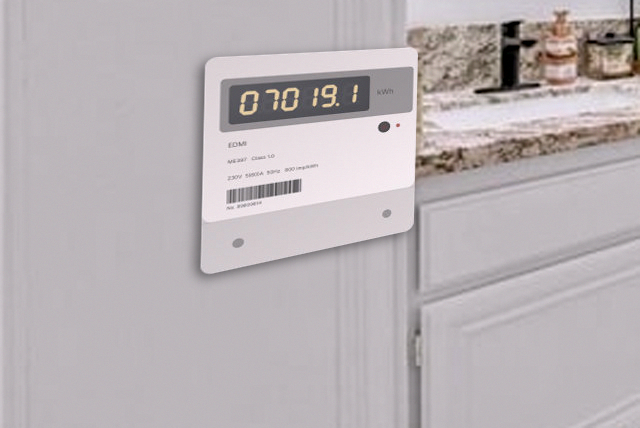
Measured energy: 7019.1 kWh
